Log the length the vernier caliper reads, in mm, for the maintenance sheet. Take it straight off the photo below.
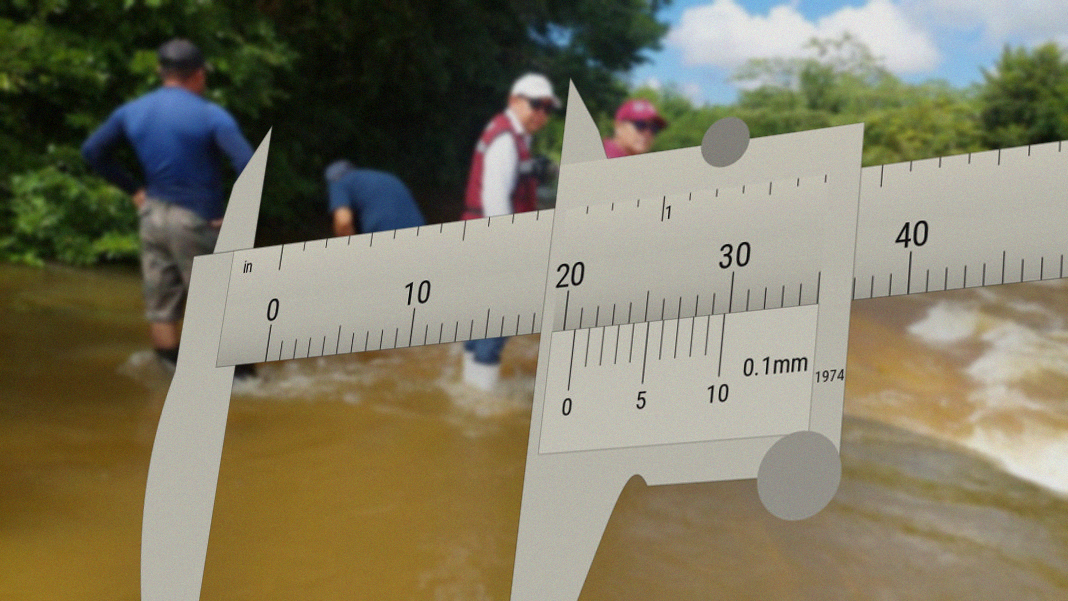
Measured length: 20.7 mm
